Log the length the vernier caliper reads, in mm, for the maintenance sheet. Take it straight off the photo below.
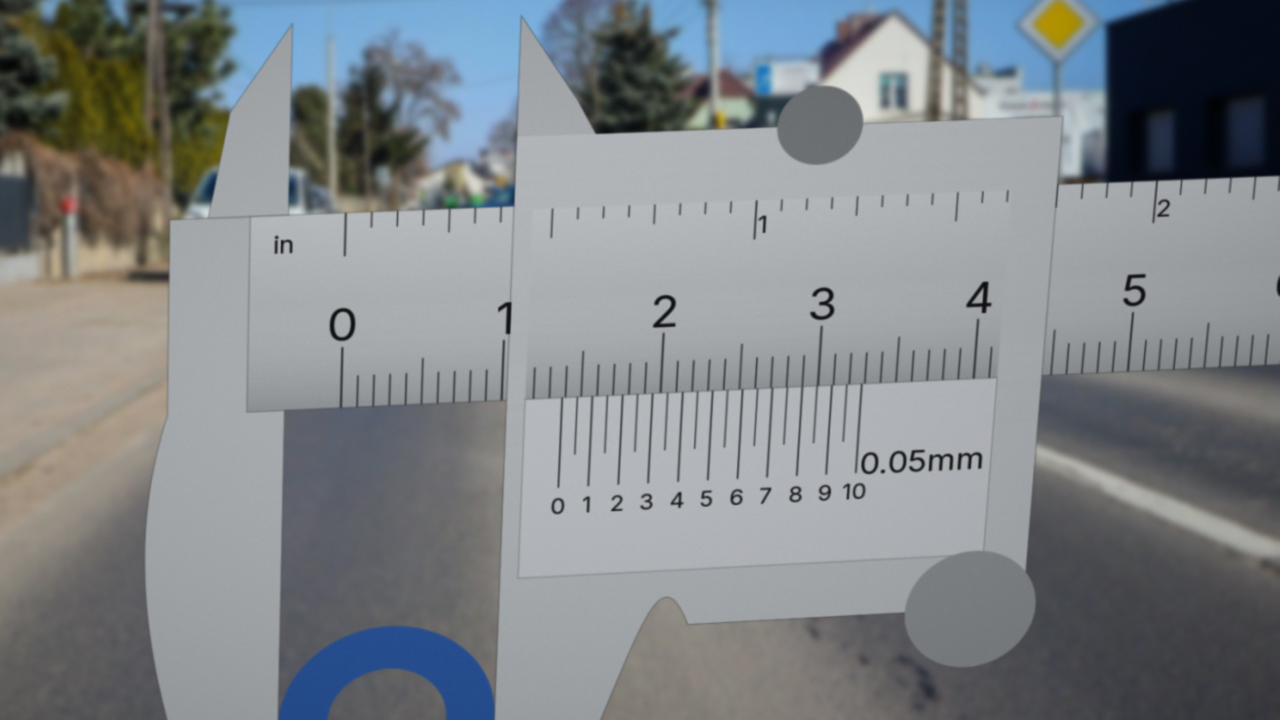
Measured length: 13.8 mm
